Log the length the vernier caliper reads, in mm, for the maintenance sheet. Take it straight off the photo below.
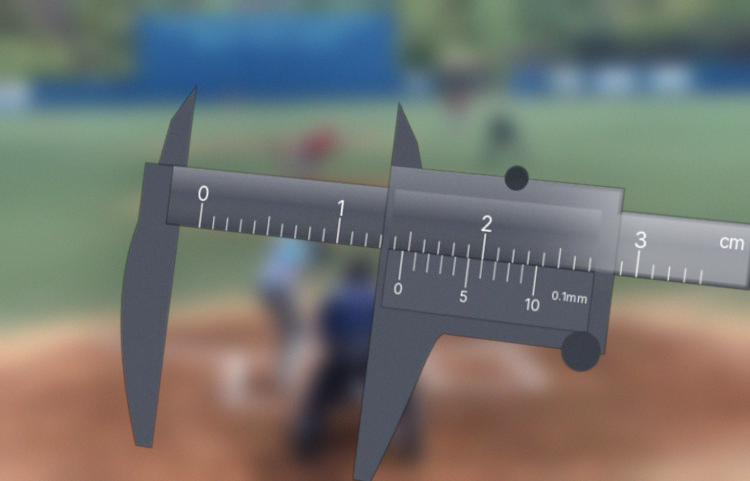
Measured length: 14.6 mm
